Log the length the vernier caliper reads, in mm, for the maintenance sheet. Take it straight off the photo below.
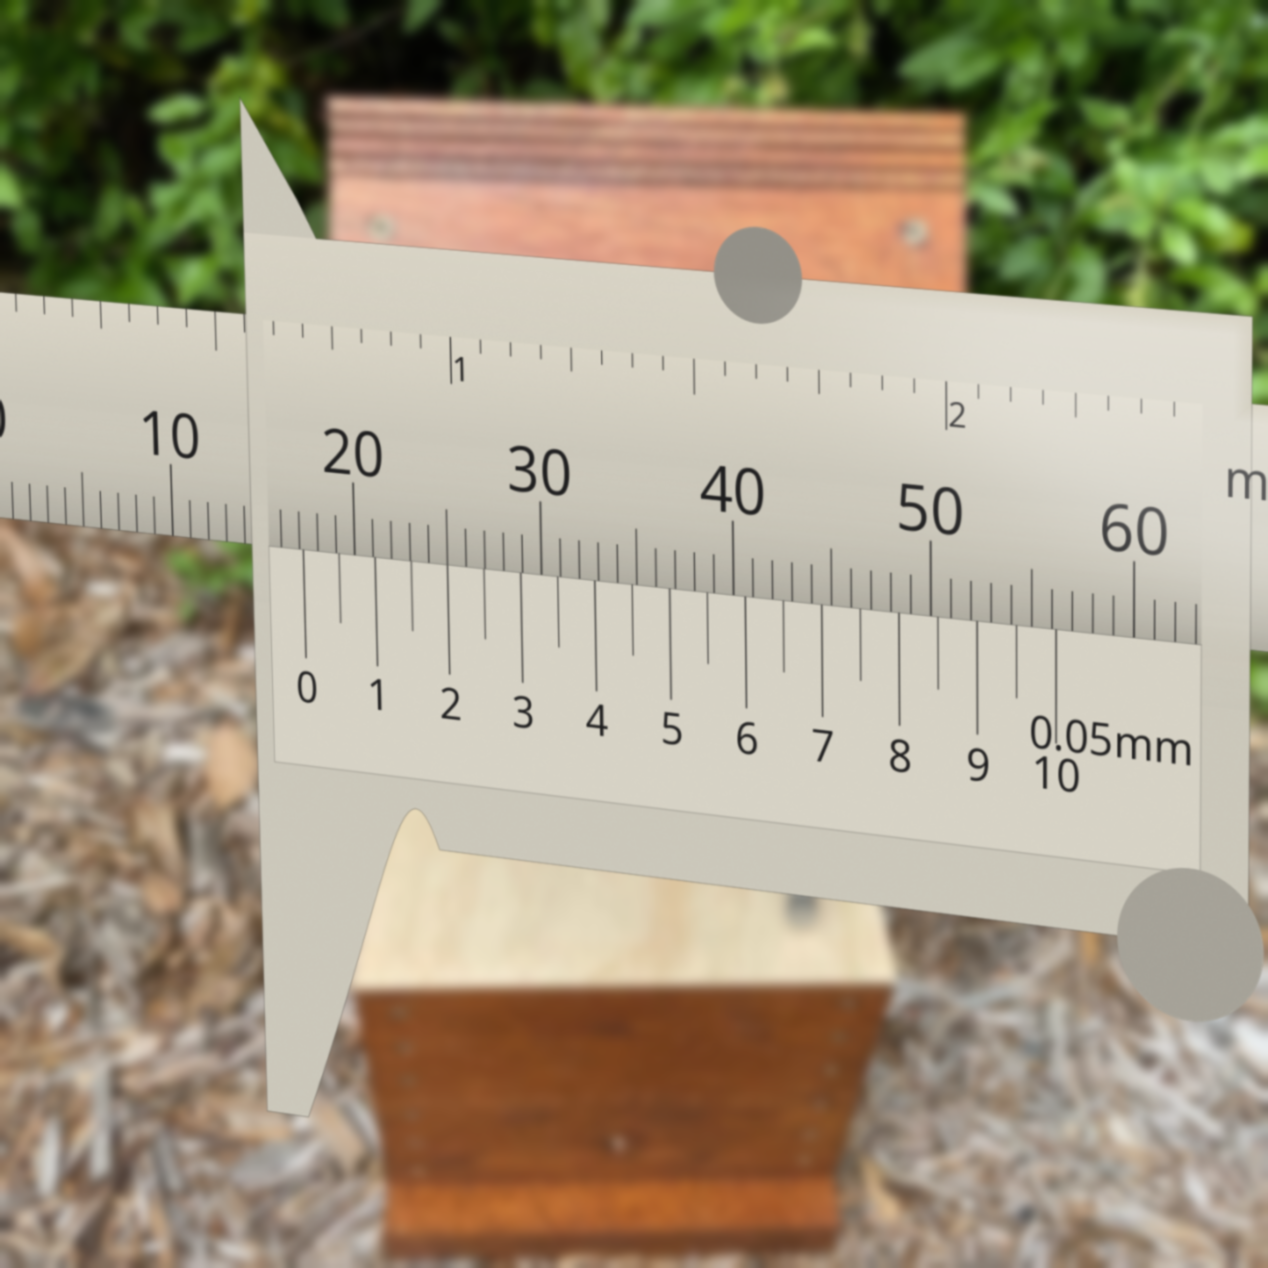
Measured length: 17.2 mm
